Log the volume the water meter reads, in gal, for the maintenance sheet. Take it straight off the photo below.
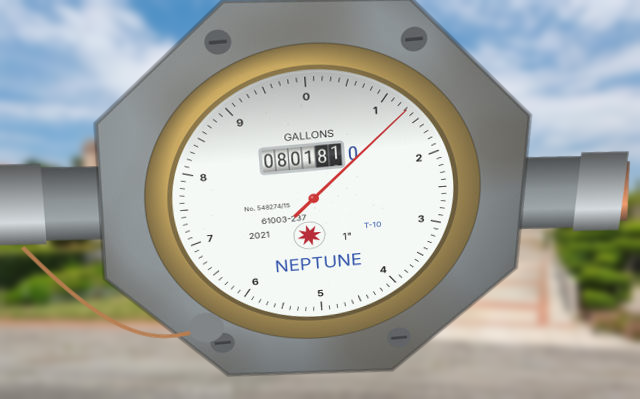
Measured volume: 801811.3 gal
